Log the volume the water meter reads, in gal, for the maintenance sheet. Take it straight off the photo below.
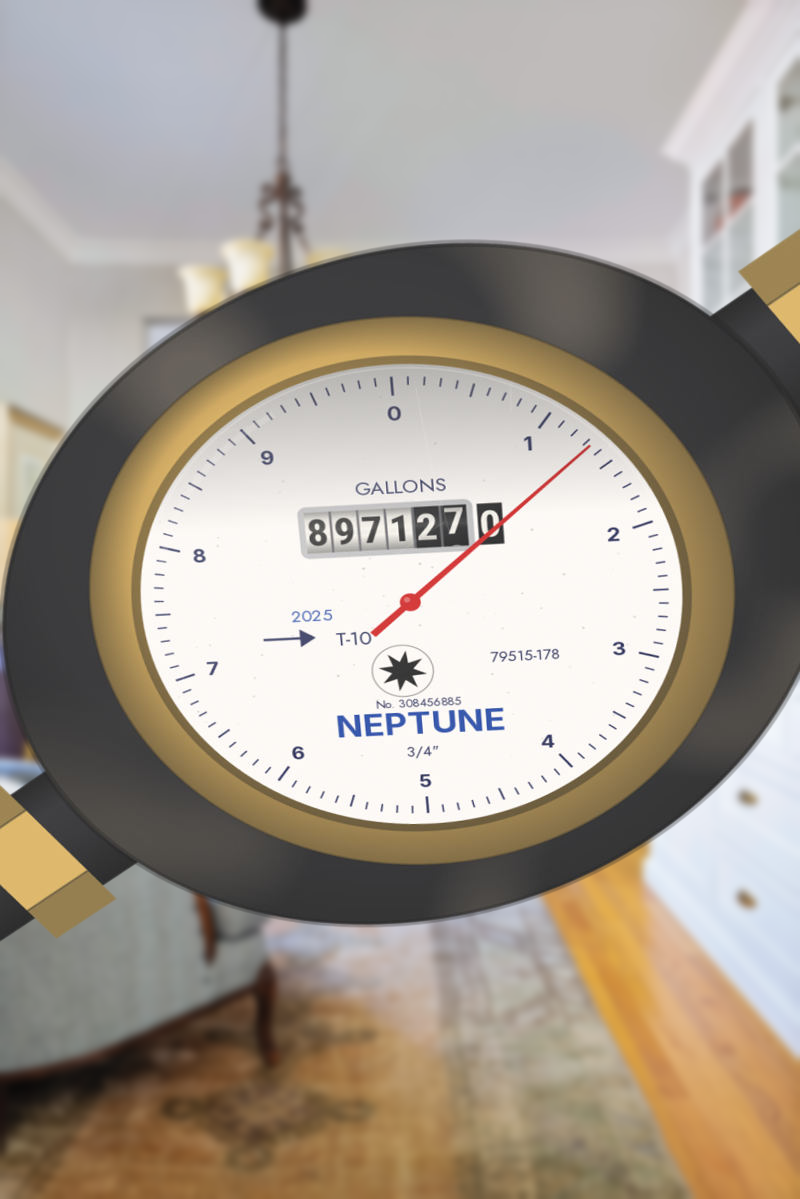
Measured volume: 8971271.3 gal
